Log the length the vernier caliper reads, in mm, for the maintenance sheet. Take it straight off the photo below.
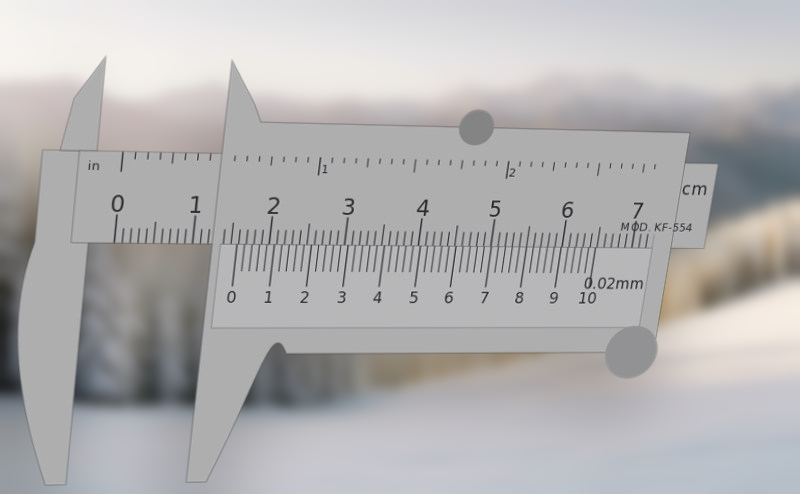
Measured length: 15.8 mm
